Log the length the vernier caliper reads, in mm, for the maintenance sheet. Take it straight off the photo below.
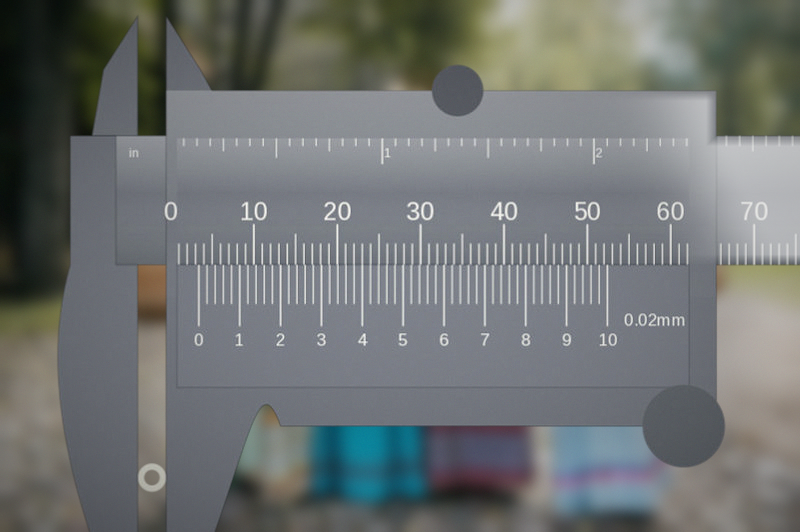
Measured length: 3.4 mm
